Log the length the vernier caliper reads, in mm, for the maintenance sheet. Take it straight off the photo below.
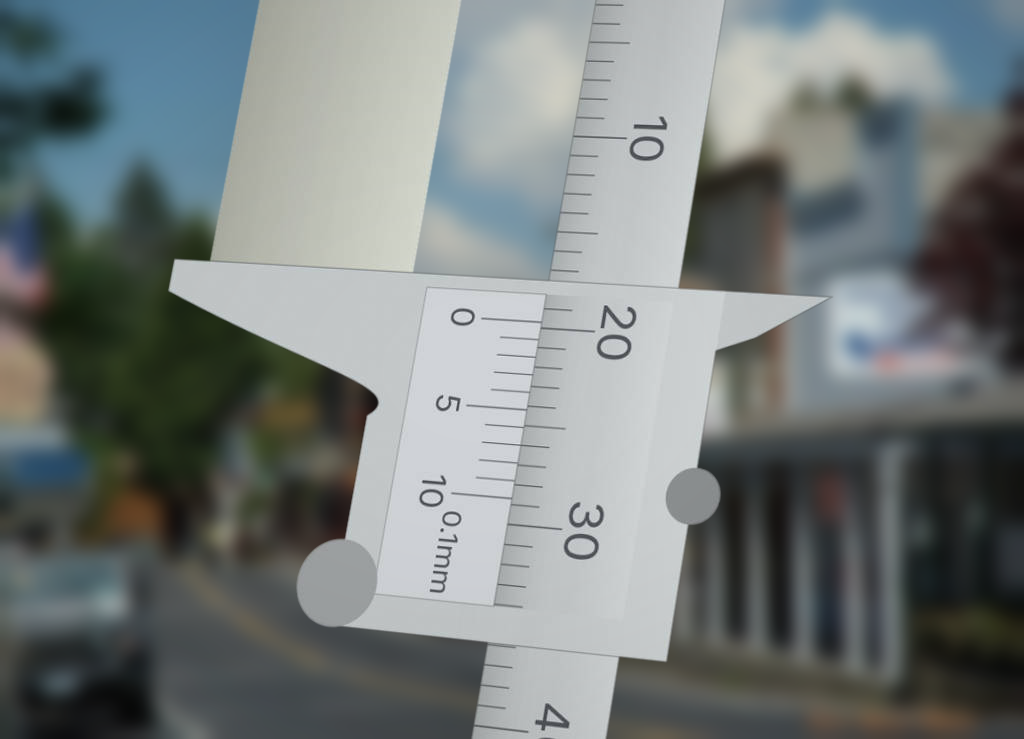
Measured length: 19.7 mm
